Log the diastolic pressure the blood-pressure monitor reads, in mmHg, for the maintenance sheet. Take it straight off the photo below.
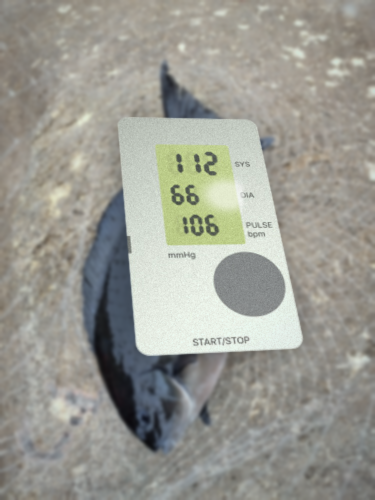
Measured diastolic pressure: 66 mmHg
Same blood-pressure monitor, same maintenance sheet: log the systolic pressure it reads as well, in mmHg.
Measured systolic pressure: 112 mmHg
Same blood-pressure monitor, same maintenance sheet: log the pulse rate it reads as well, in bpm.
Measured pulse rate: 106 bpm
